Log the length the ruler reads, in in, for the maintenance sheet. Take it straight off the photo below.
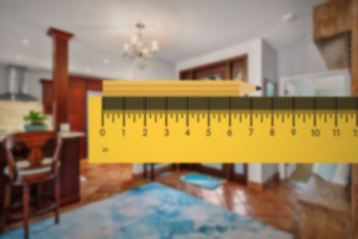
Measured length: 7.5 in
